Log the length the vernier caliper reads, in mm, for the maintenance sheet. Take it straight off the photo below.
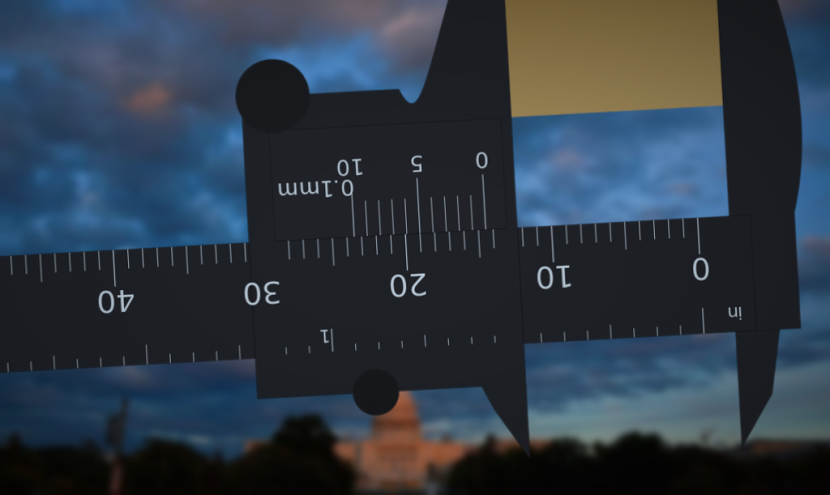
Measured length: 14.5 mm
